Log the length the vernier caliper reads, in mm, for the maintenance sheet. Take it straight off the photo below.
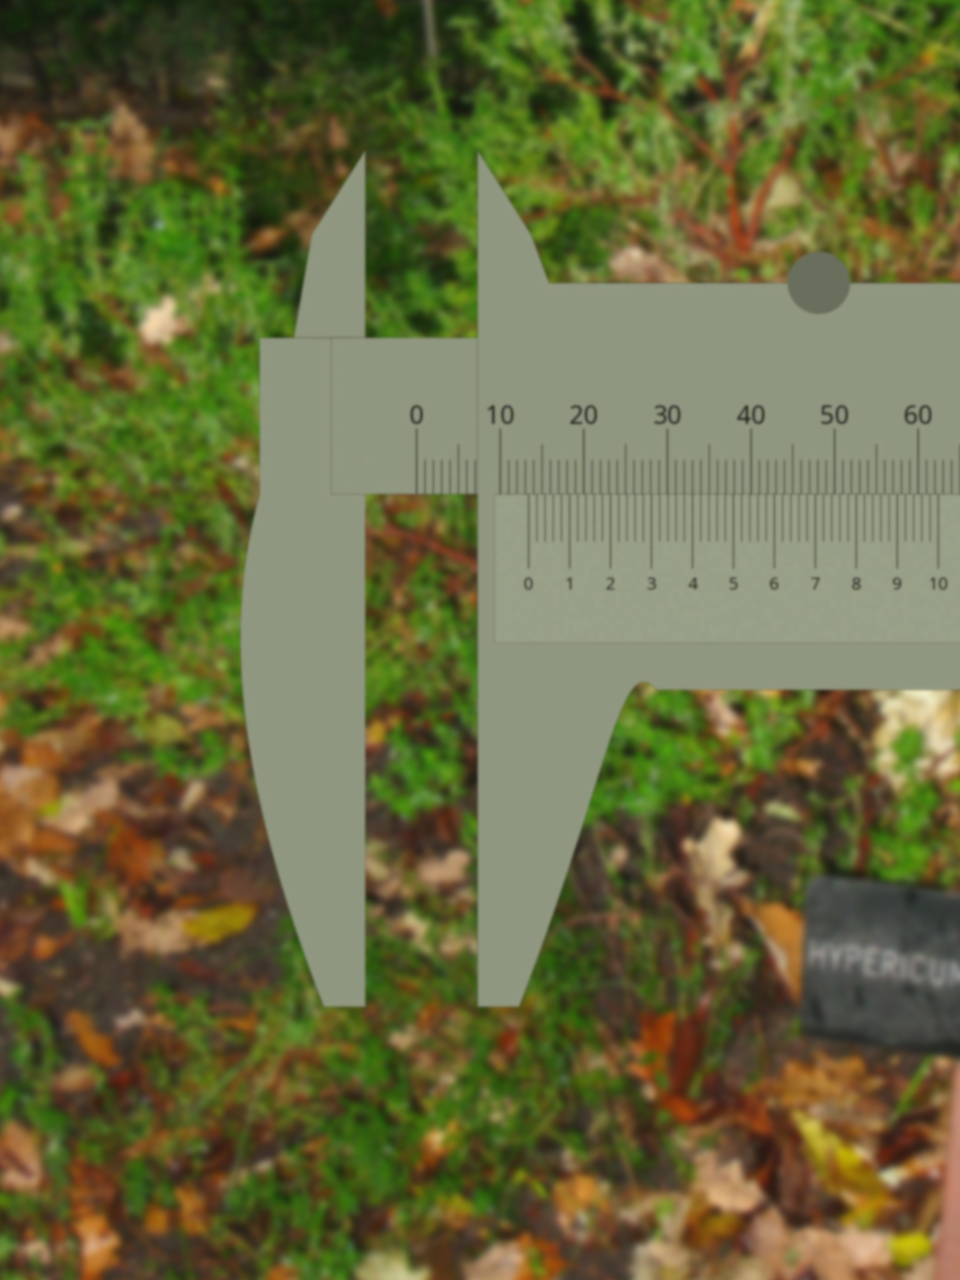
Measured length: 13.4 mm
